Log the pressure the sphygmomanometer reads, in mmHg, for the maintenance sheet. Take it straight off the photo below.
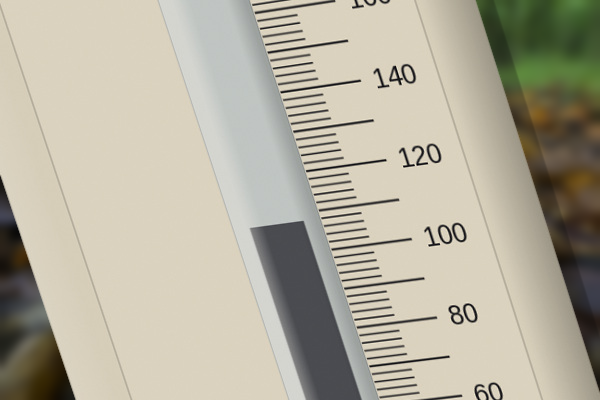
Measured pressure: 108 mmHg
